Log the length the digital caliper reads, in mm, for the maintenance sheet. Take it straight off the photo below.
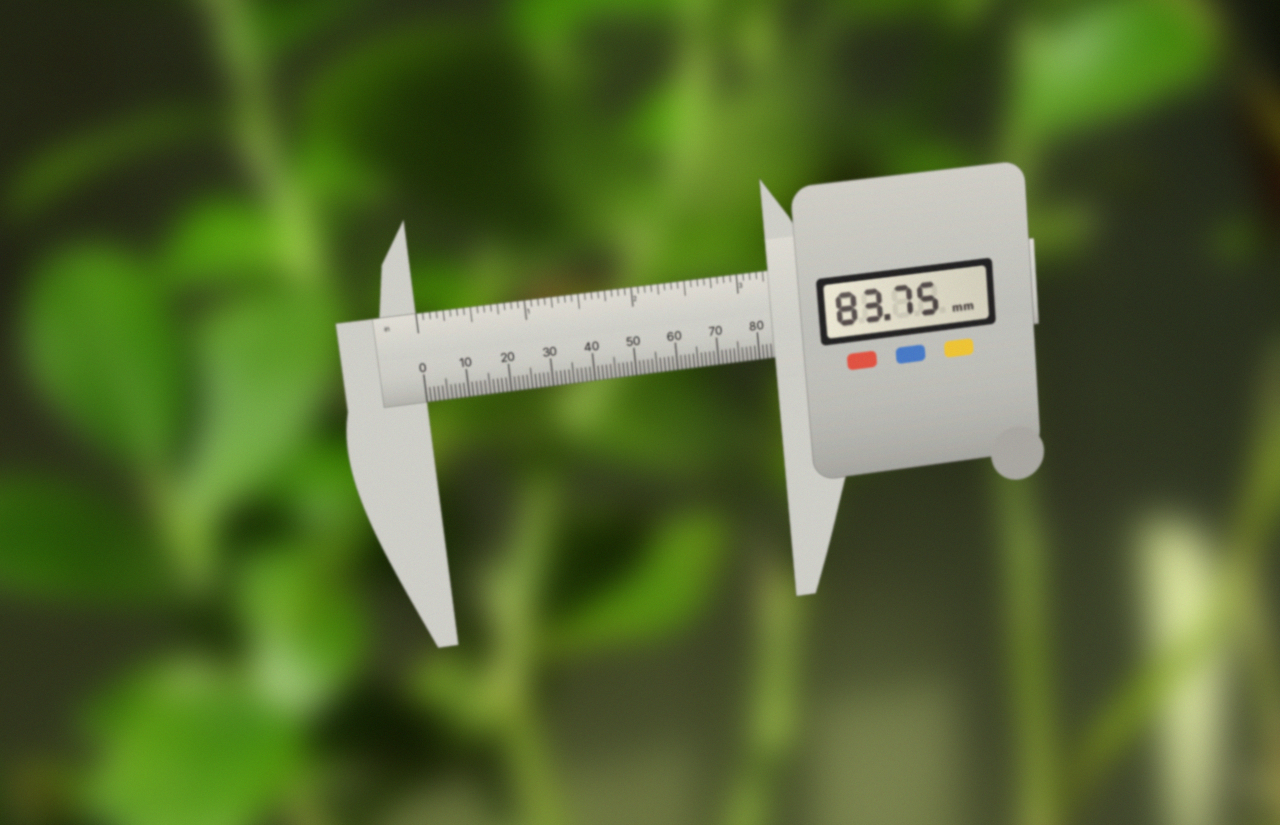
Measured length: 83.75 mm
